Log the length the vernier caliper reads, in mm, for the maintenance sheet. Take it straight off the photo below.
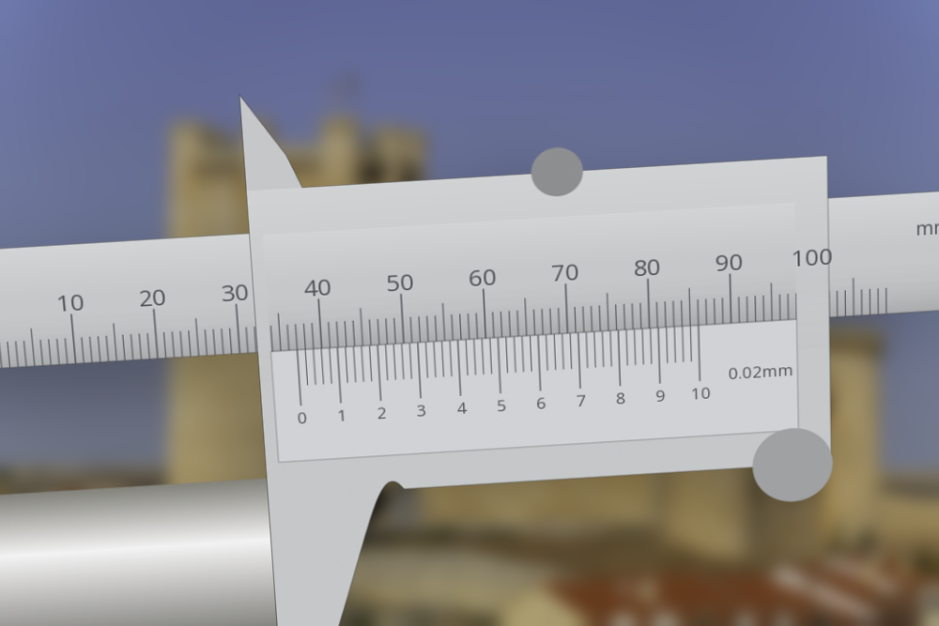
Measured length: 37.0 mm
